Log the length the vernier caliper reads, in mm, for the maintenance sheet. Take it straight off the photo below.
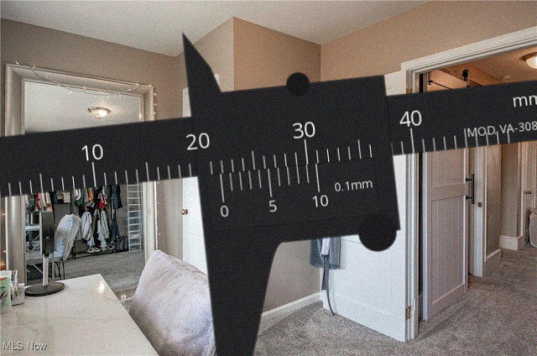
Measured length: 21.8 mm
